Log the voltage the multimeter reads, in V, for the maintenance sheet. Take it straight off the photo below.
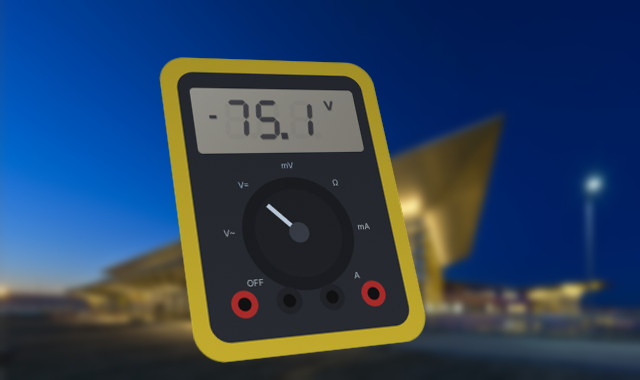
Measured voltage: -75.1 V
